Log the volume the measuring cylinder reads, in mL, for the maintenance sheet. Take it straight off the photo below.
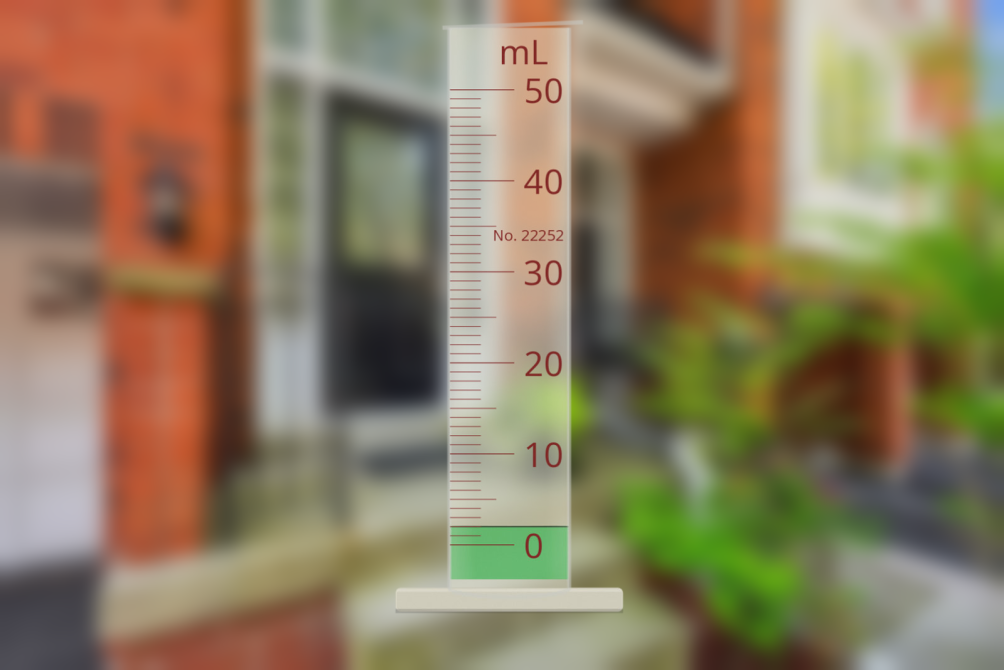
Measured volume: 2 mL
